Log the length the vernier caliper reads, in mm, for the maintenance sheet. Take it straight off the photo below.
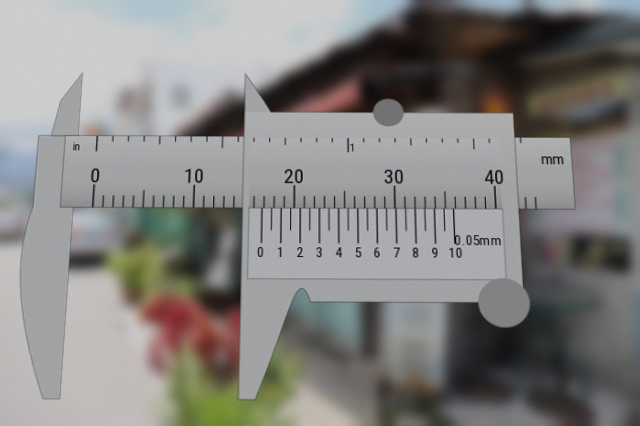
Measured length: 16.8 mm
